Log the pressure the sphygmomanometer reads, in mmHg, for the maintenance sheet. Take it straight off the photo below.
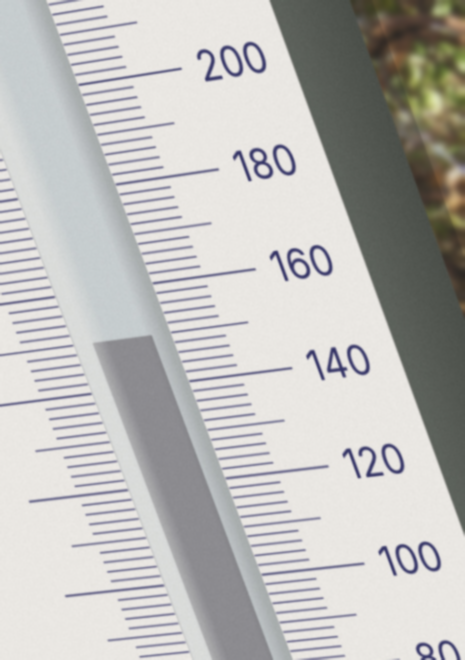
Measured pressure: 150 mmHg
